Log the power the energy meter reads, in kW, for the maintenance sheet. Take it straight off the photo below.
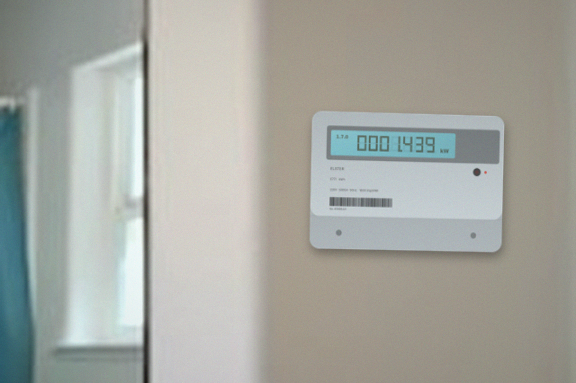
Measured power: 1.439 kW
